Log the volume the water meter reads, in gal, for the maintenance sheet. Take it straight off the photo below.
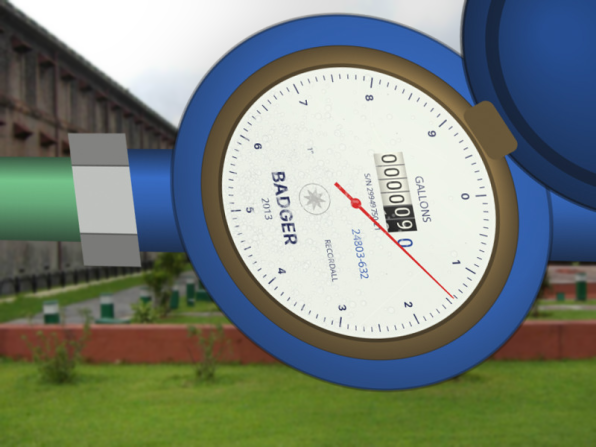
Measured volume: 91.4 gal
